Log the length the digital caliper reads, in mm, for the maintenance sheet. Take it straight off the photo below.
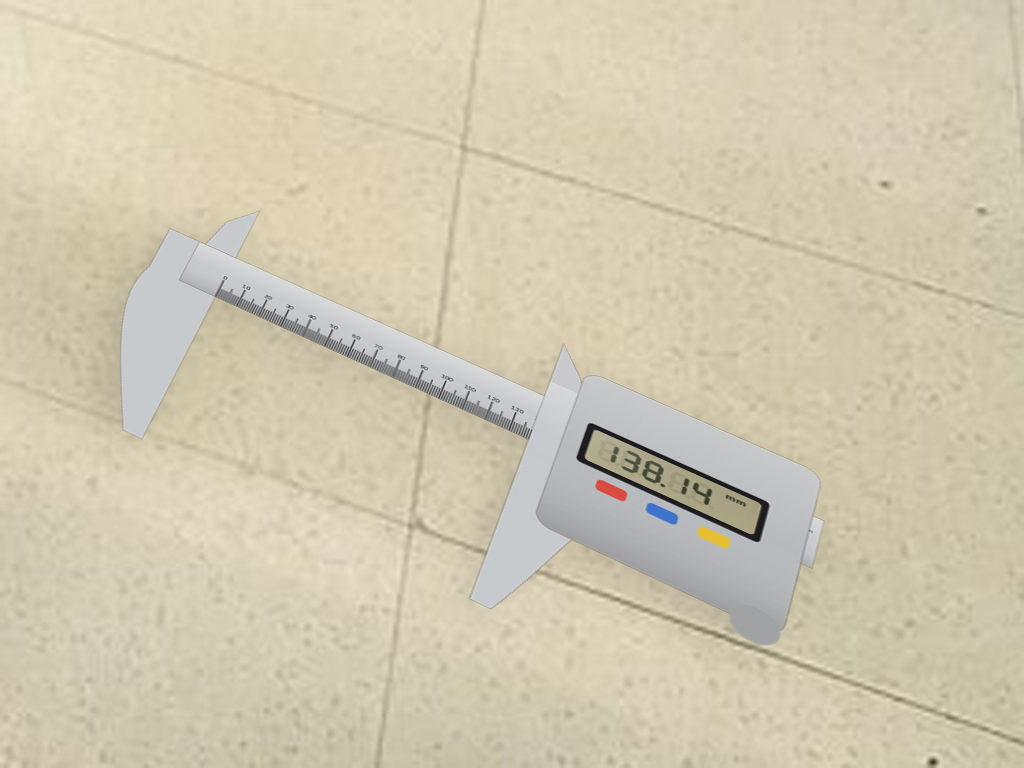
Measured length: 138.14 mm
